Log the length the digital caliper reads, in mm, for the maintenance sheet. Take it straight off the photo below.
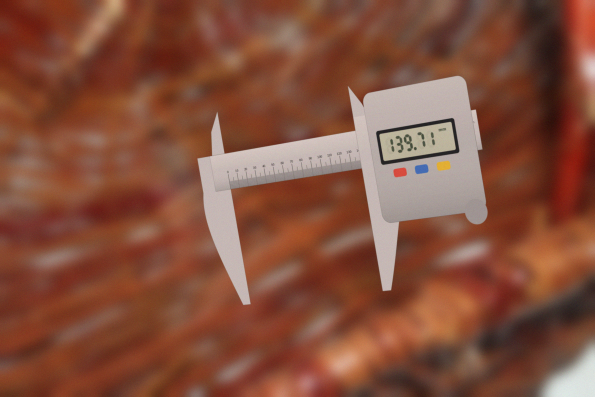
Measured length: 139.71 mm
